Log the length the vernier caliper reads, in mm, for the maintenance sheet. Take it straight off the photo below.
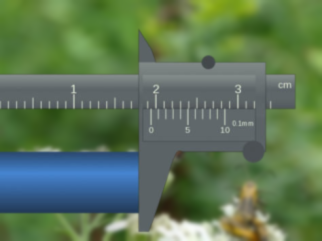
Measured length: 19.4 mm
